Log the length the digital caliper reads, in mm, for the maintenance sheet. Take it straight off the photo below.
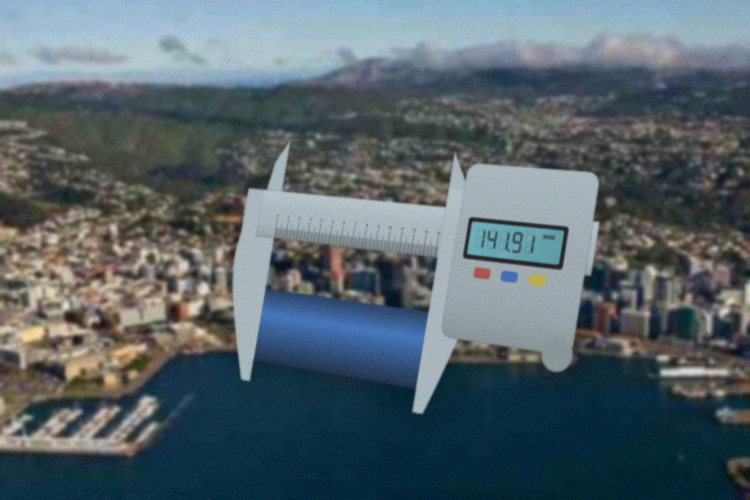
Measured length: 141.91 mm
